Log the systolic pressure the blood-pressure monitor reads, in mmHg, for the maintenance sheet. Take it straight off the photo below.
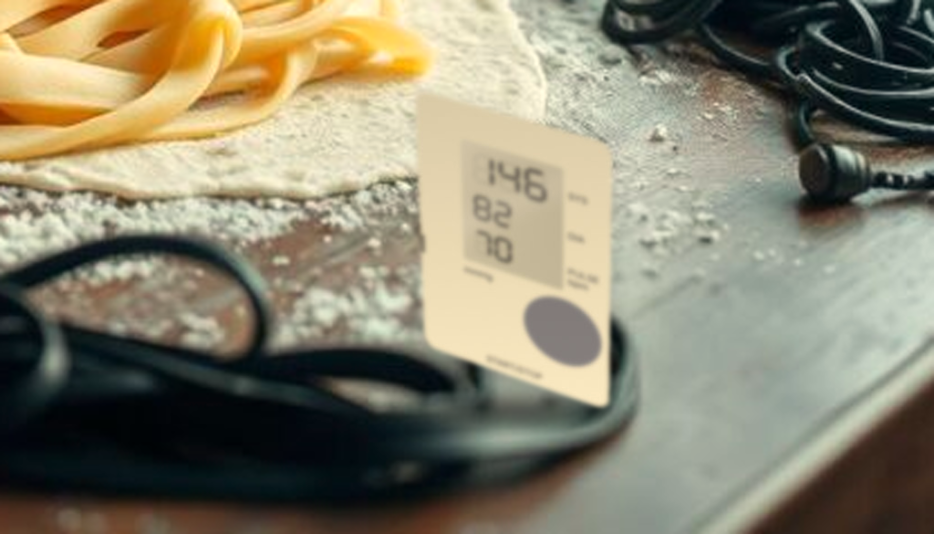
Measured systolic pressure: 146 mmHg
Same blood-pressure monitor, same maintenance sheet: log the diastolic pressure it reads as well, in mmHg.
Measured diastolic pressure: 82 mmHg
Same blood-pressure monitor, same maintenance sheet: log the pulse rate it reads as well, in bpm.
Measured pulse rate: 70 bpm
